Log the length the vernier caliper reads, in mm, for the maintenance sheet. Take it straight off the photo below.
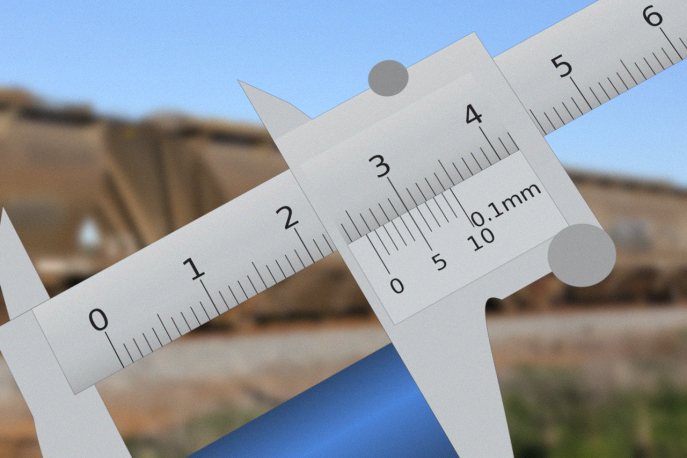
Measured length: 25.5 mm
